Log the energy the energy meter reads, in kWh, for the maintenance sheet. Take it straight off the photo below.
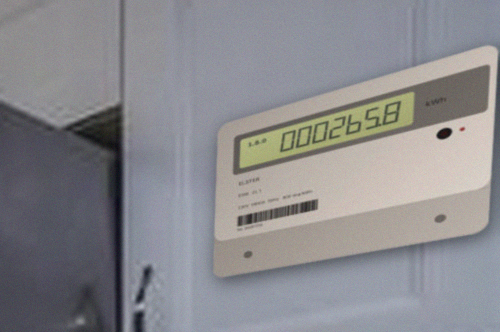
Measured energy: 265.8 kWh
